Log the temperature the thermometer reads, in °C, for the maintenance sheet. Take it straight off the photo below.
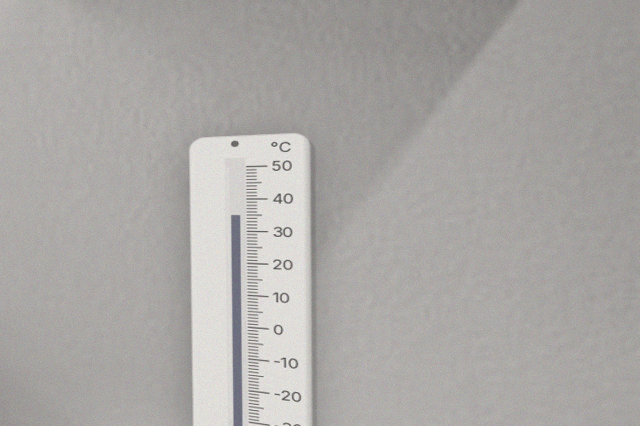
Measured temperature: 35 °C
